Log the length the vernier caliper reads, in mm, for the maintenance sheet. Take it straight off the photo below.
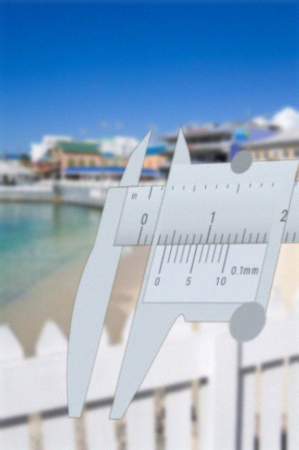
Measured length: 4.2 mm
